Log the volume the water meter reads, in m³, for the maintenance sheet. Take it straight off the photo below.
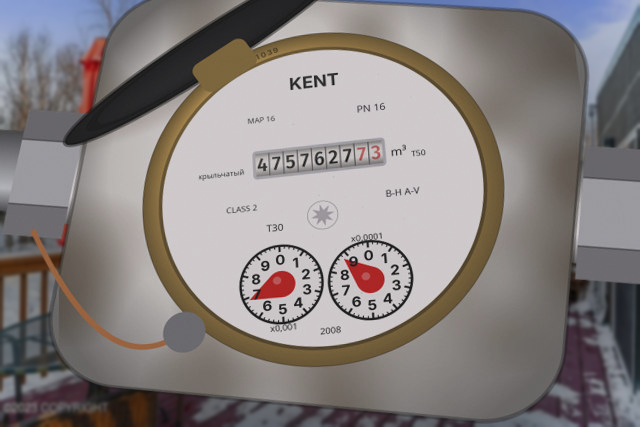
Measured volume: 4757627.7368 m³
